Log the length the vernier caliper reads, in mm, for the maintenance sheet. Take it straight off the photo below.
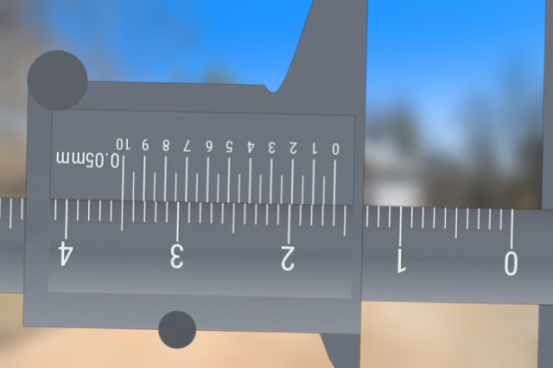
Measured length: 16.0 mm
